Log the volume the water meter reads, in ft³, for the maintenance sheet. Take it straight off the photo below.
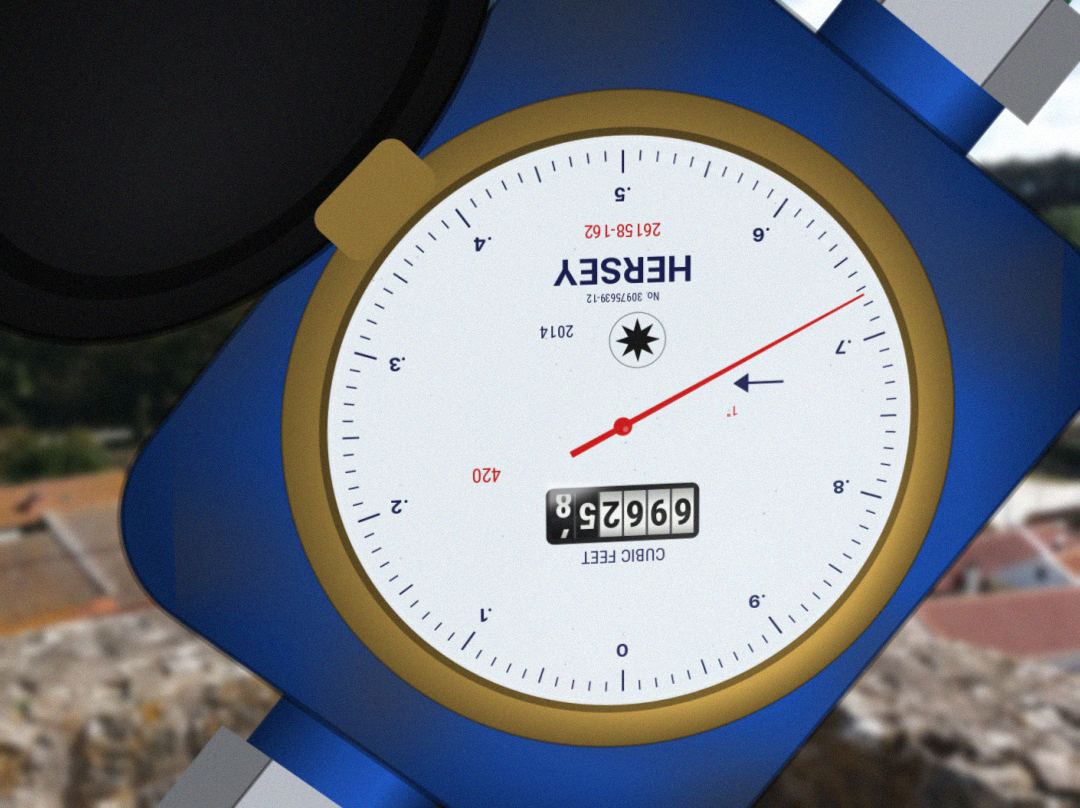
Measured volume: 696257.67 ft³
